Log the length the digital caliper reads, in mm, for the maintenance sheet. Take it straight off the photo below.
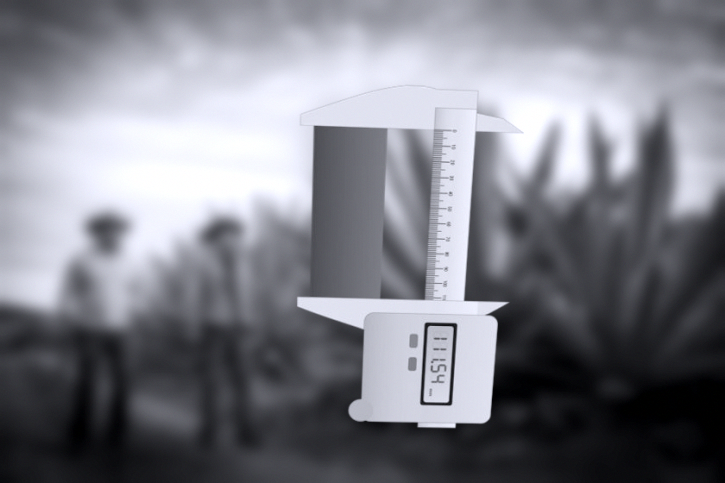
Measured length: 111.54 mm
